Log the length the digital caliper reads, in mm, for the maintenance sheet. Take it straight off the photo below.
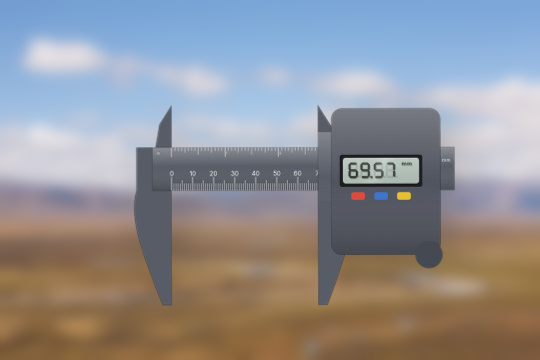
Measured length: 69.57 mm
